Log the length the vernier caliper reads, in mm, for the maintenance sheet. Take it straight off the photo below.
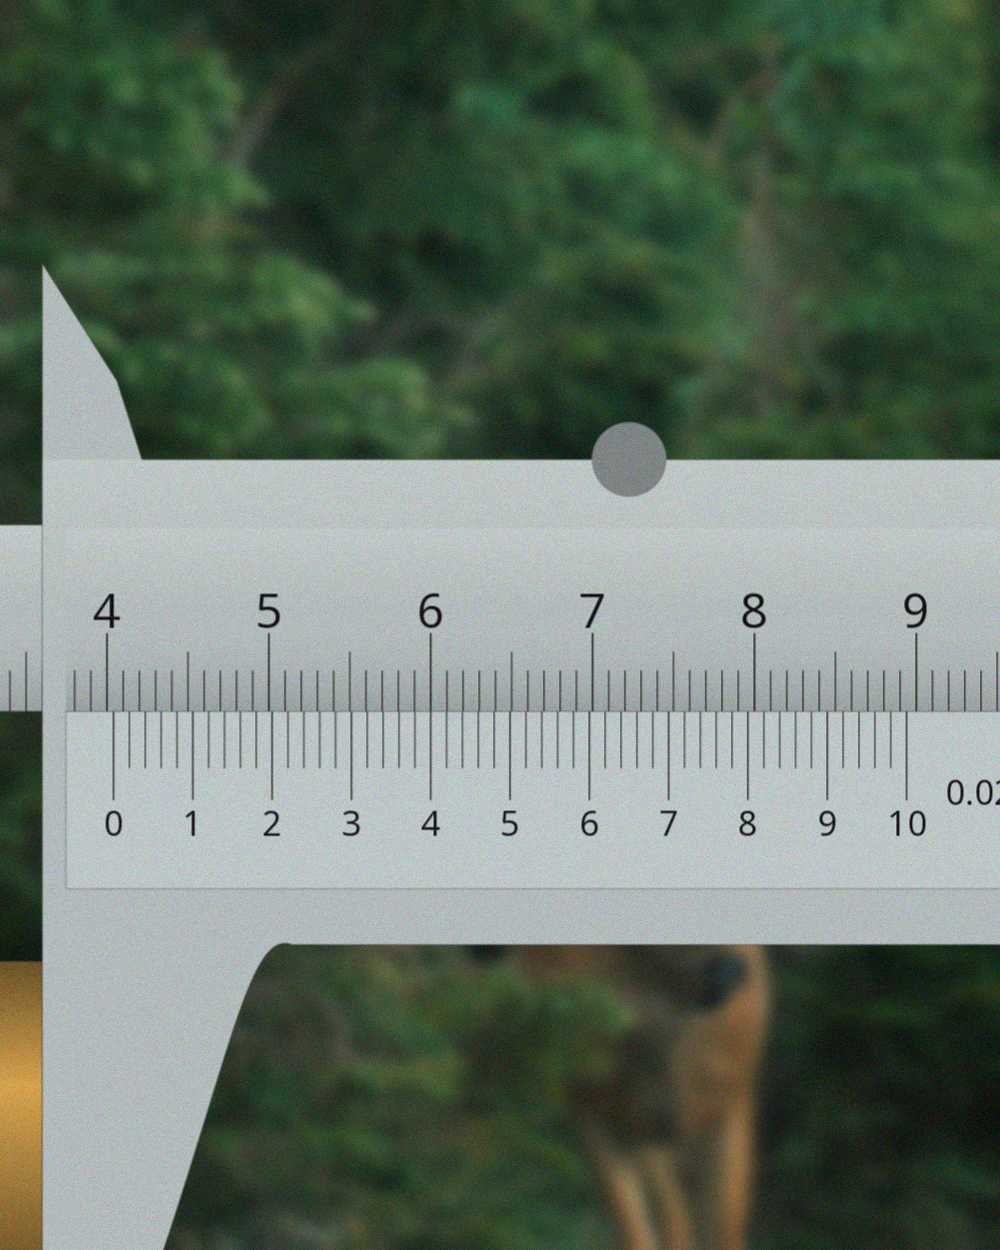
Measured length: 40.4 mm
